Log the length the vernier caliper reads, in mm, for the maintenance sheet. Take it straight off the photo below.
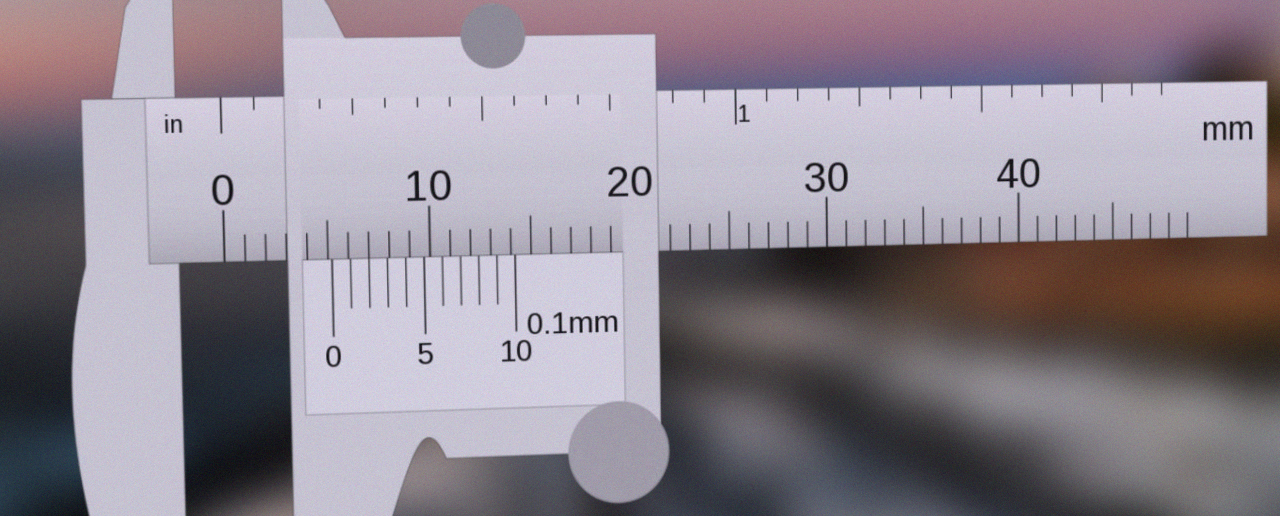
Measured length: 5.2 mm
